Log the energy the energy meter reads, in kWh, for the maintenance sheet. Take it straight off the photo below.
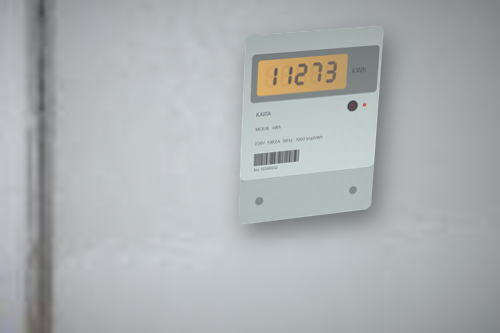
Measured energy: 11273 kWh
